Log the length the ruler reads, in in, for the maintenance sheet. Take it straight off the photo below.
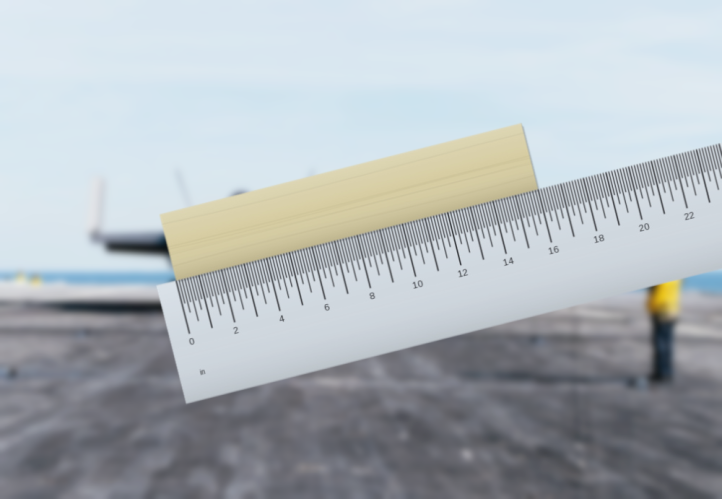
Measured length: 16 in
